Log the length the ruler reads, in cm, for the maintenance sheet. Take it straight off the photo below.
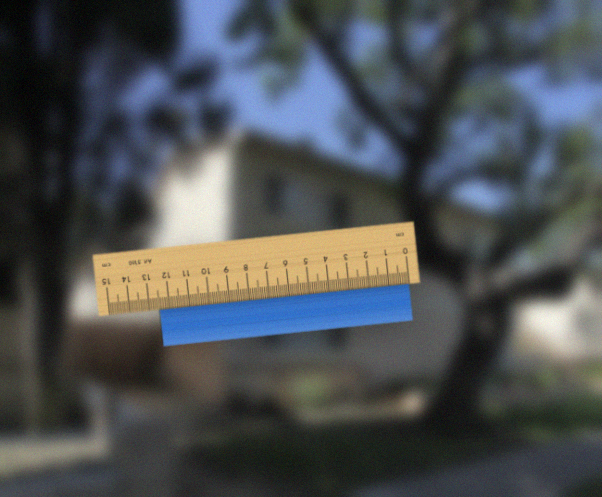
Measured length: 12.5 cm
